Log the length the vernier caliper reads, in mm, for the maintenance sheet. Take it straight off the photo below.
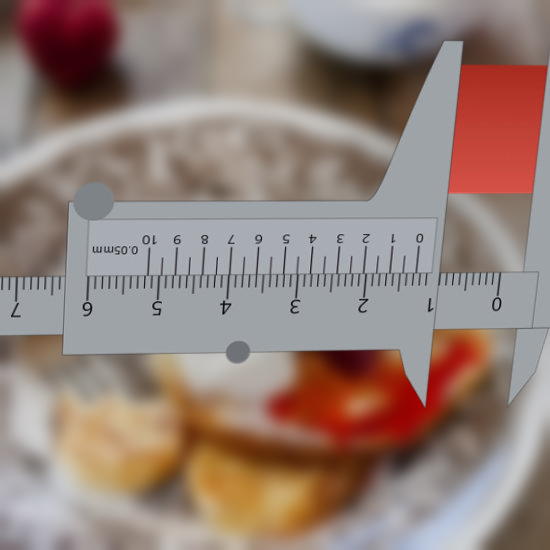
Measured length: 12.6 mm
